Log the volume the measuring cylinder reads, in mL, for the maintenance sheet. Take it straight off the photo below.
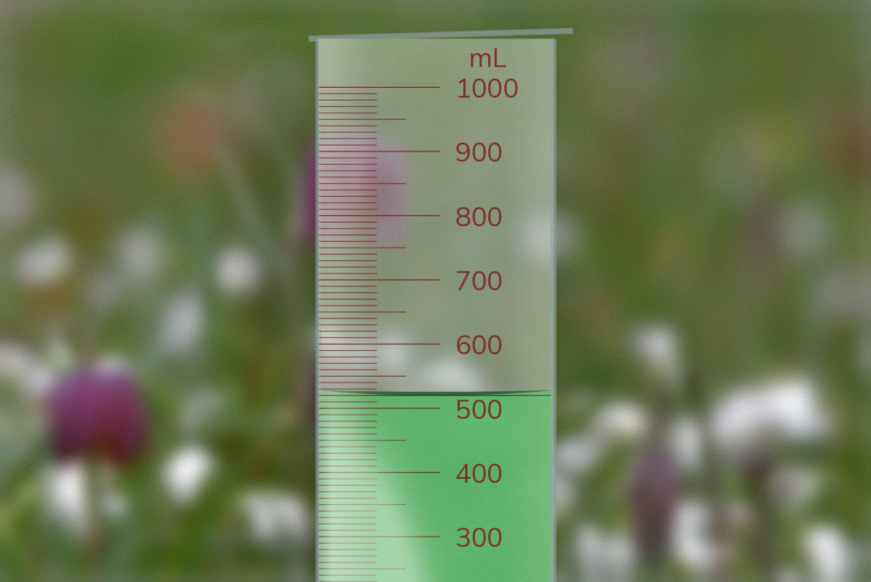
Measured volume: 520 mL
